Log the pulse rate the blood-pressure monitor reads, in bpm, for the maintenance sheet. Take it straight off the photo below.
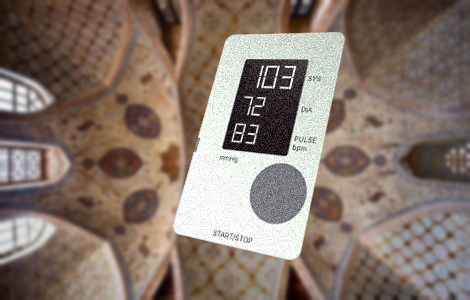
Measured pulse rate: 83 bpm
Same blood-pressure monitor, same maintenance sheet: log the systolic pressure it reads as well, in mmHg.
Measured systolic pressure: 103 mmHg
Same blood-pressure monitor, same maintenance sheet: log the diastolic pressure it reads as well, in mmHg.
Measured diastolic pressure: 72 mmHg
